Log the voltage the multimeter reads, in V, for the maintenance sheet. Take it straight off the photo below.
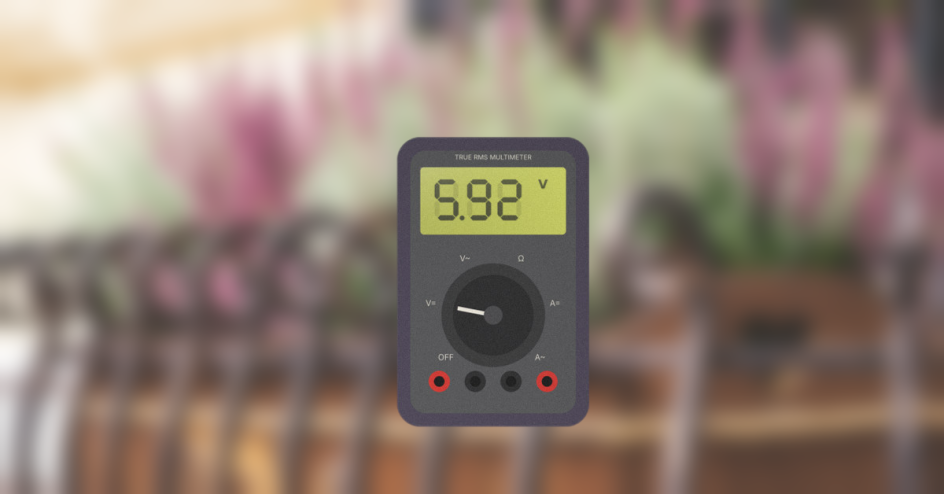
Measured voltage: 5.92 V
